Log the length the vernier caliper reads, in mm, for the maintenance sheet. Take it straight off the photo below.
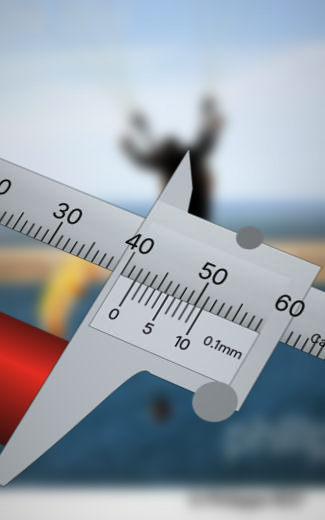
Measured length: 42.0 mm
